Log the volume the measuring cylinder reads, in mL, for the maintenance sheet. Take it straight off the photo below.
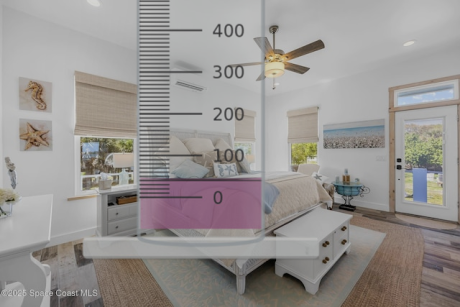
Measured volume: 40 mL
